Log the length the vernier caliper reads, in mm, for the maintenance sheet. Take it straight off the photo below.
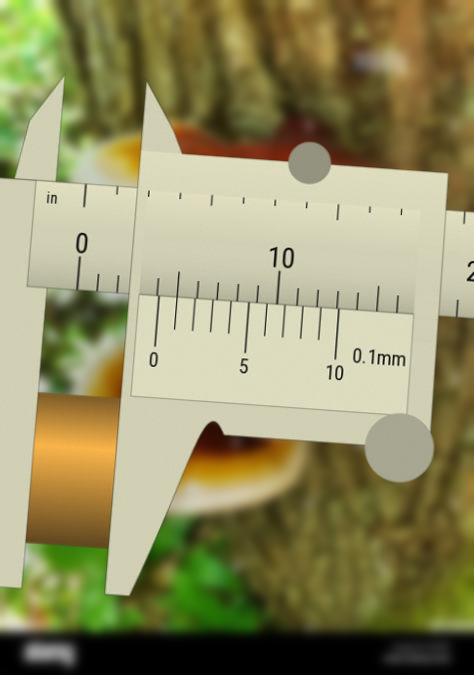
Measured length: 4.1 mm
